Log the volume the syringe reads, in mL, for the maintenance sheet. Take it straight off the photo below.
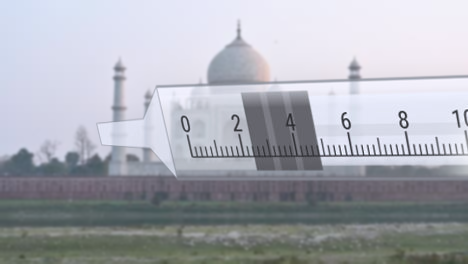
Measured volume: 2.4 mL
